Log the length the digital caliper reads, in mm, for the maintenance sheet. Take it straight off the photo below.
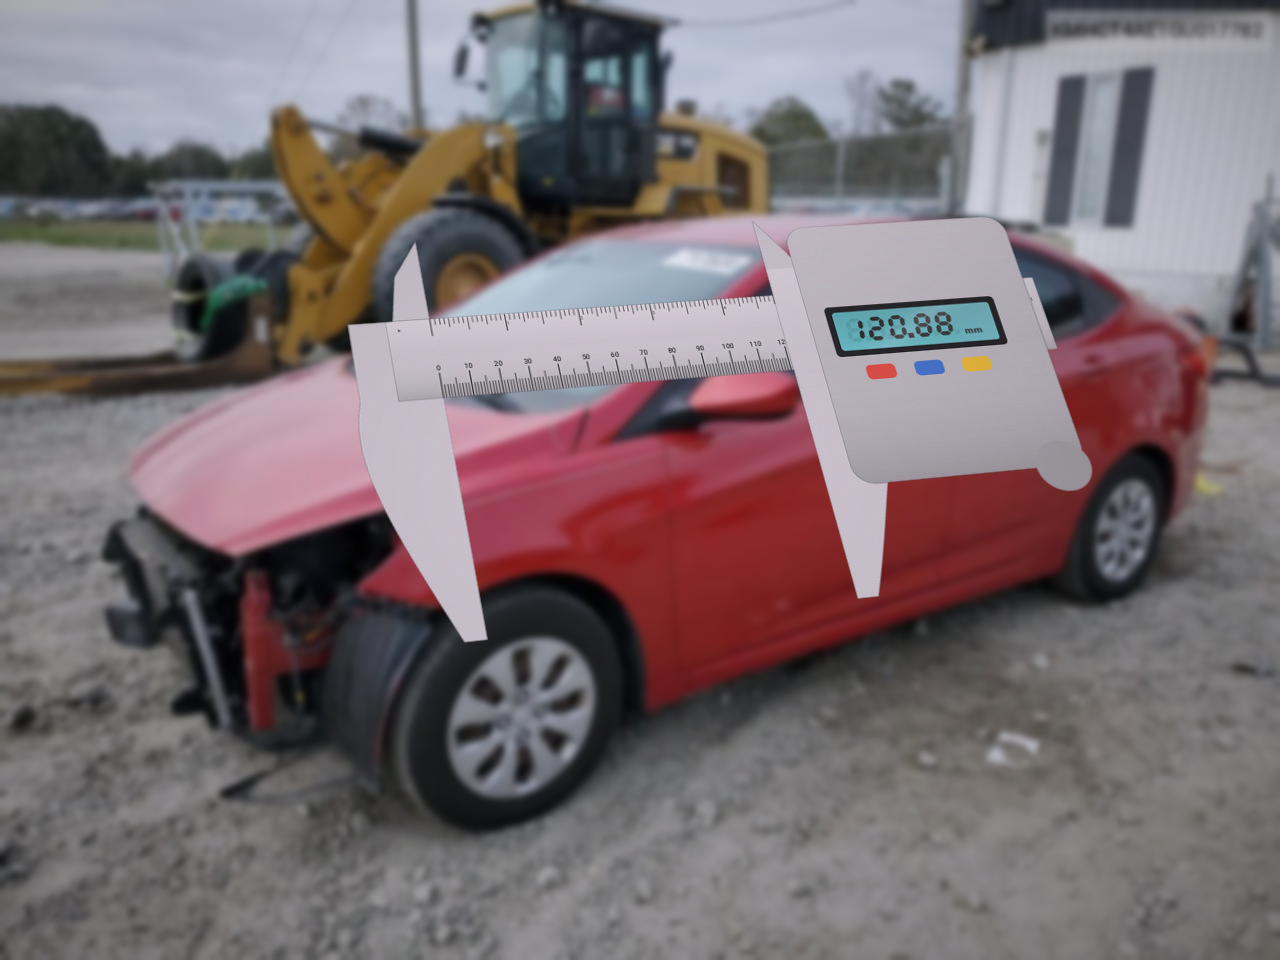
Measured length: 120.88 mm
